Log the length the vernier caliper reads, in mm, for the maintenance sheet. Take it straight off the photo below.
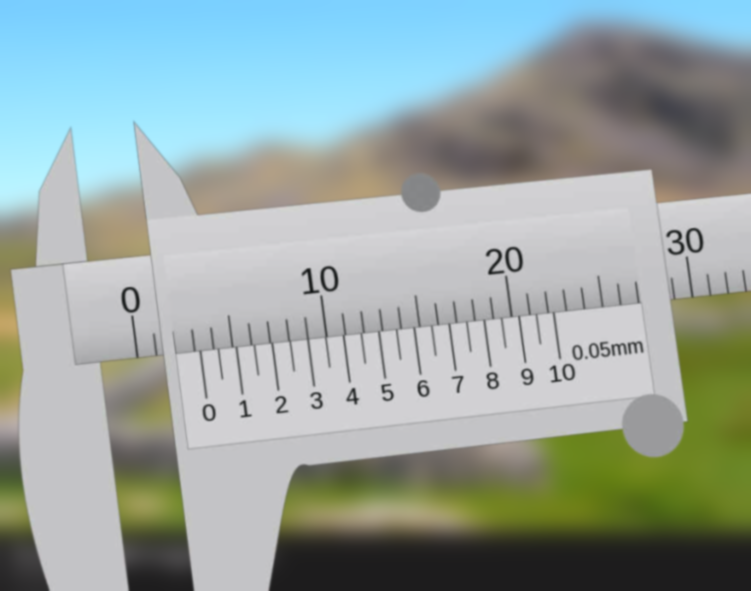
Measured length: 3.3 mm
